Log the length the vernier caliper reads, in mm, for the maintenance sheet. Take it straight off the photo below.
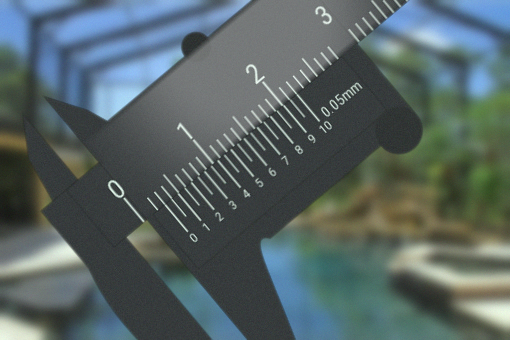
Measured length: 3.0 mm
